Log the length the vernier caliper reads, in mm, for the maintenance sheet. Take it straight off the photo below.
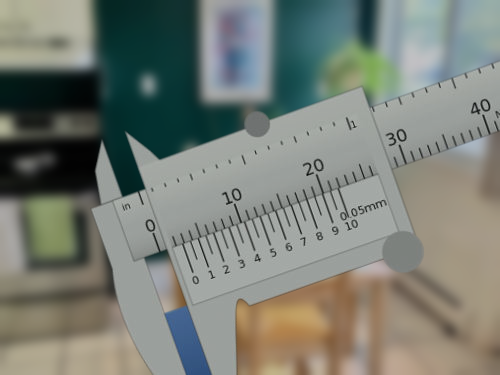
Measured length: 2.8 mm
